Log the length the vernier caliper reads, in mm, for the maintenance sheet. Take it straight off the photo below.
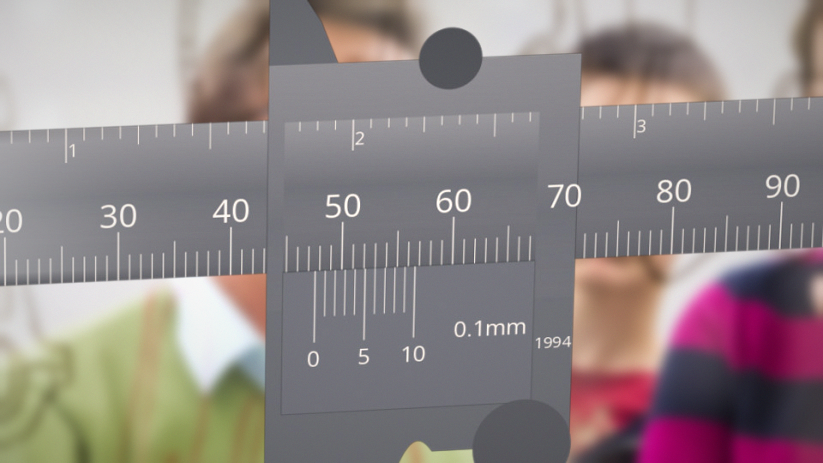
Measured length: 47.6 mm
